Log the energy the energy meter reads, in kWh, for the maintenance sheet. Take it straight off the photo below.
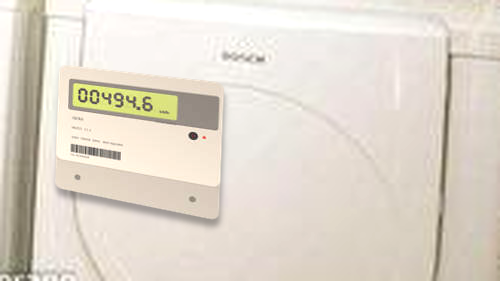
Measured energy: 494.6 kWh
